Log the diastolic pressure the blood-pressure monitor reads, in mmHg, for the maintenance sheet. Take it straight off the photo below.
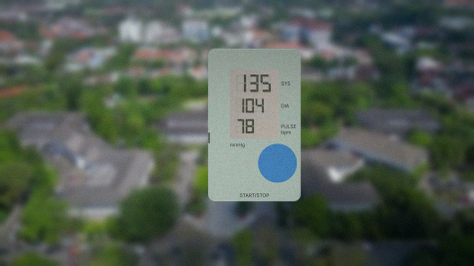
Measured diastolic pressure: 104 mmHg
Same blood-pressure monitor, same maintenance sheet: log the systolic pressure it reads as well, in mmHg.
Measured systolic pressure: 135 mmHg
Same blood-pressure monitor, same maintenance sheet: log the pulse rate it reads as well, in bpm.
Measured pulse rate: 78 bpm
